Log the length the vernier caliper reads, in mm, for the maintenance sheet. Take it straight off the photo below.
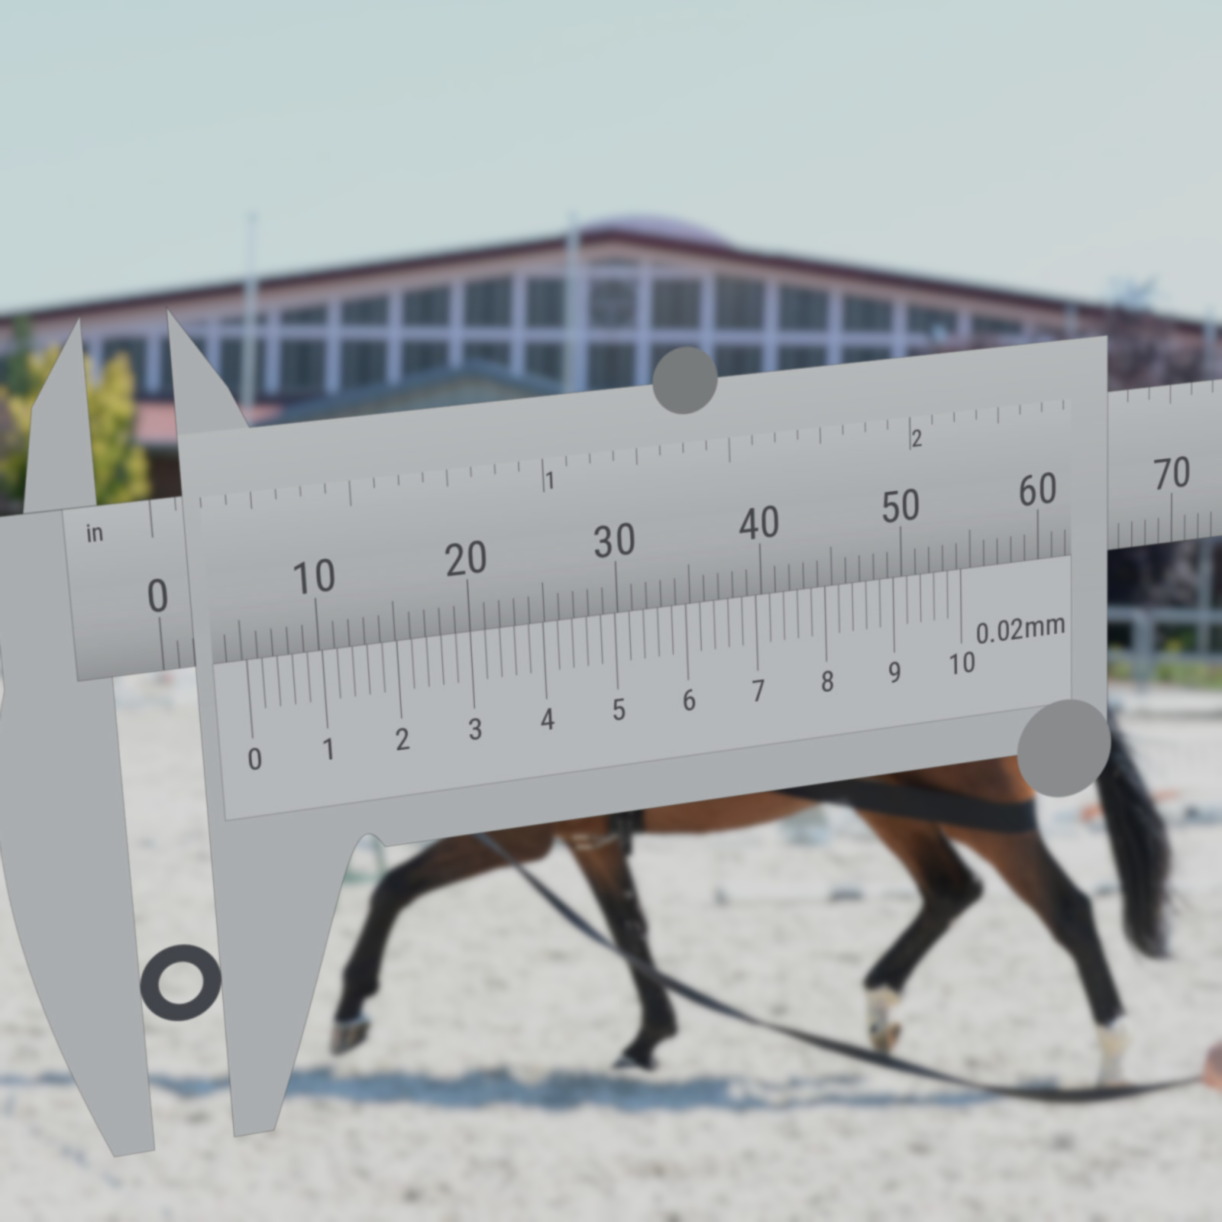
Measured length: 5.3 mm
